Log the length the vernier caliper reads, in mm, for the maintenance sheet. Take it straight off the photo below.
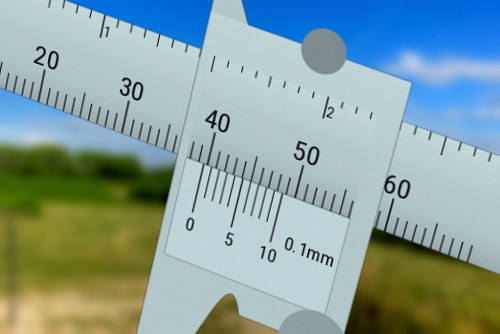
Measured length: 39.6 mm
